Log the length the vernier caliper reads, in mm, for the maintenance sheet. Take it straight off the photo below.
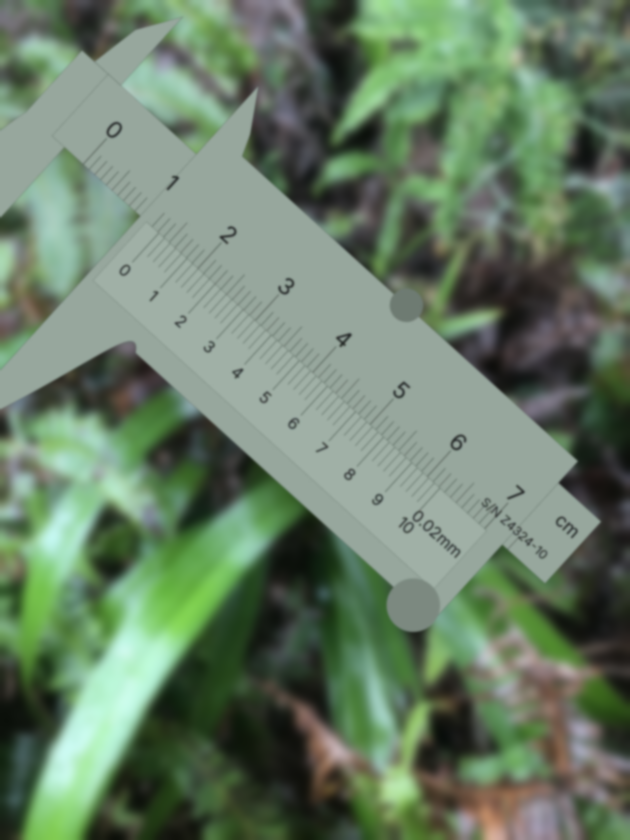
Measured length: 13.2 mm
